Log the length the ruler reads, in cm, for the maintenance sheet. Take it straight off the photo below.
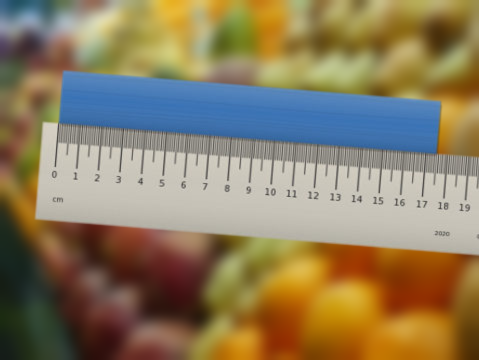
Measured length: 17.5 cm
